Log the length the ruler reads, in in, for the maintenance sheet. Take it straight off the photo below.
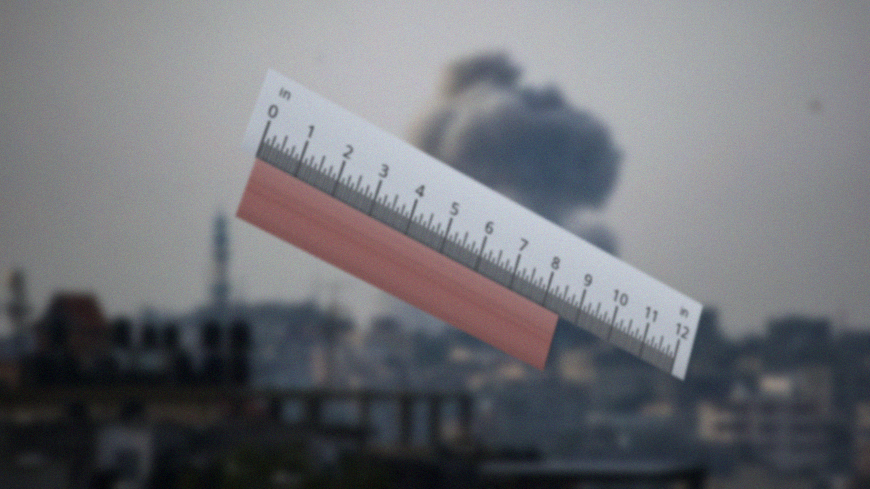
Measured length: 8.5 in
